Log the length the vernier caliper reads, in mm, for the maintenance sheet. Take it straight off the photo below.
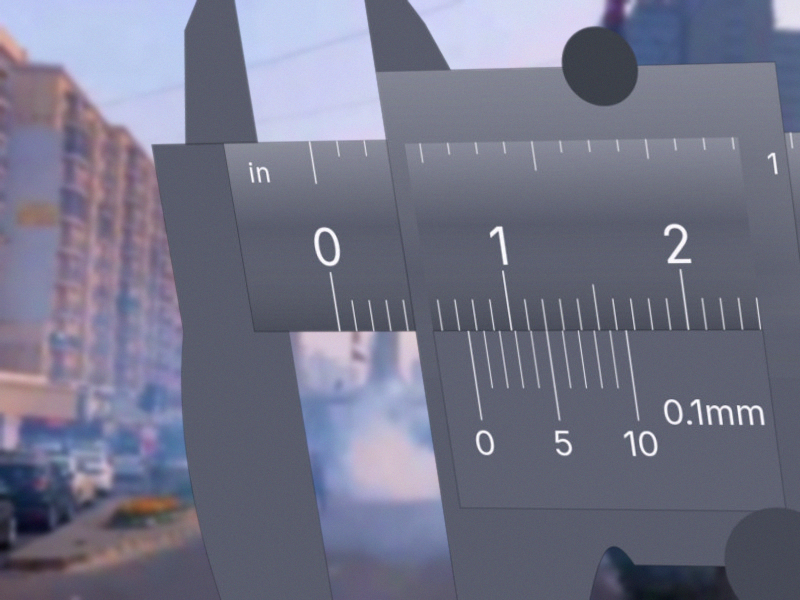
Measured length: 7.5 mm
